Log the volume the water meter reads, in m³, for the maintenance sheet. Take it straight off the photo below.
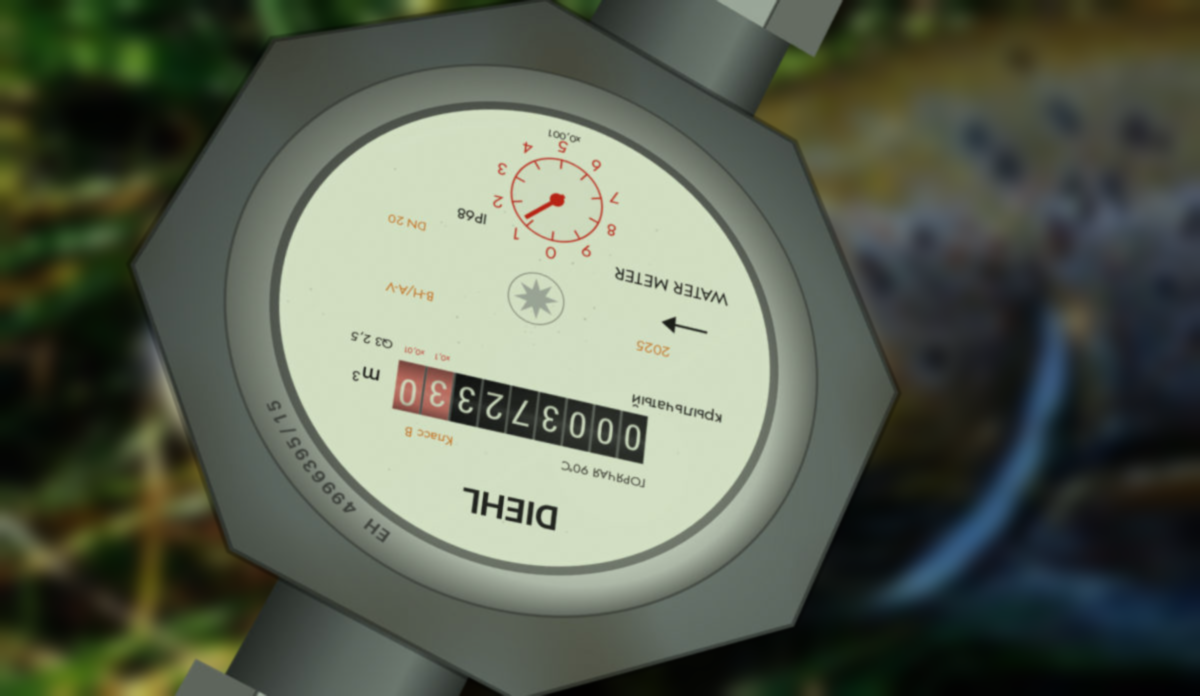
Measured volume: 3723.301 m³
